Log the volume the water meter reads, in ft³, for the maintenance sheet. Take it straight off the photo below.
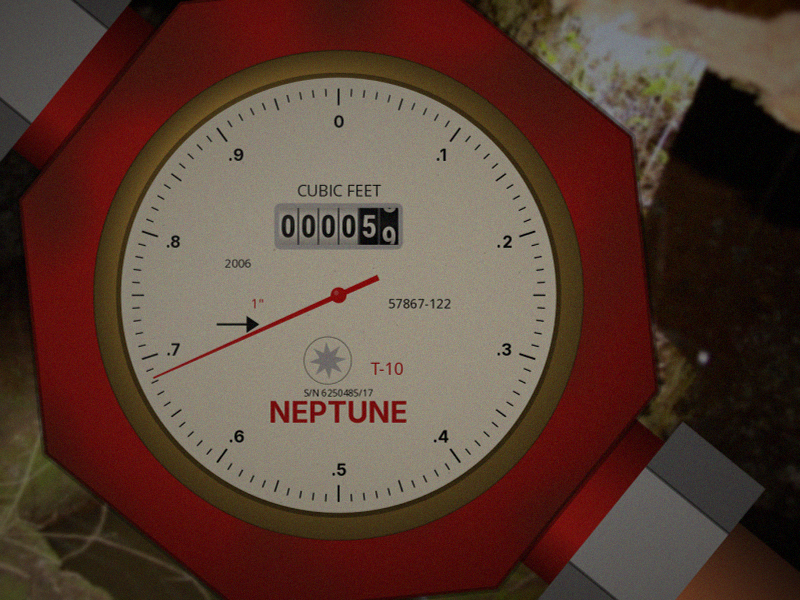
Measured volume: 58.68 ft³
